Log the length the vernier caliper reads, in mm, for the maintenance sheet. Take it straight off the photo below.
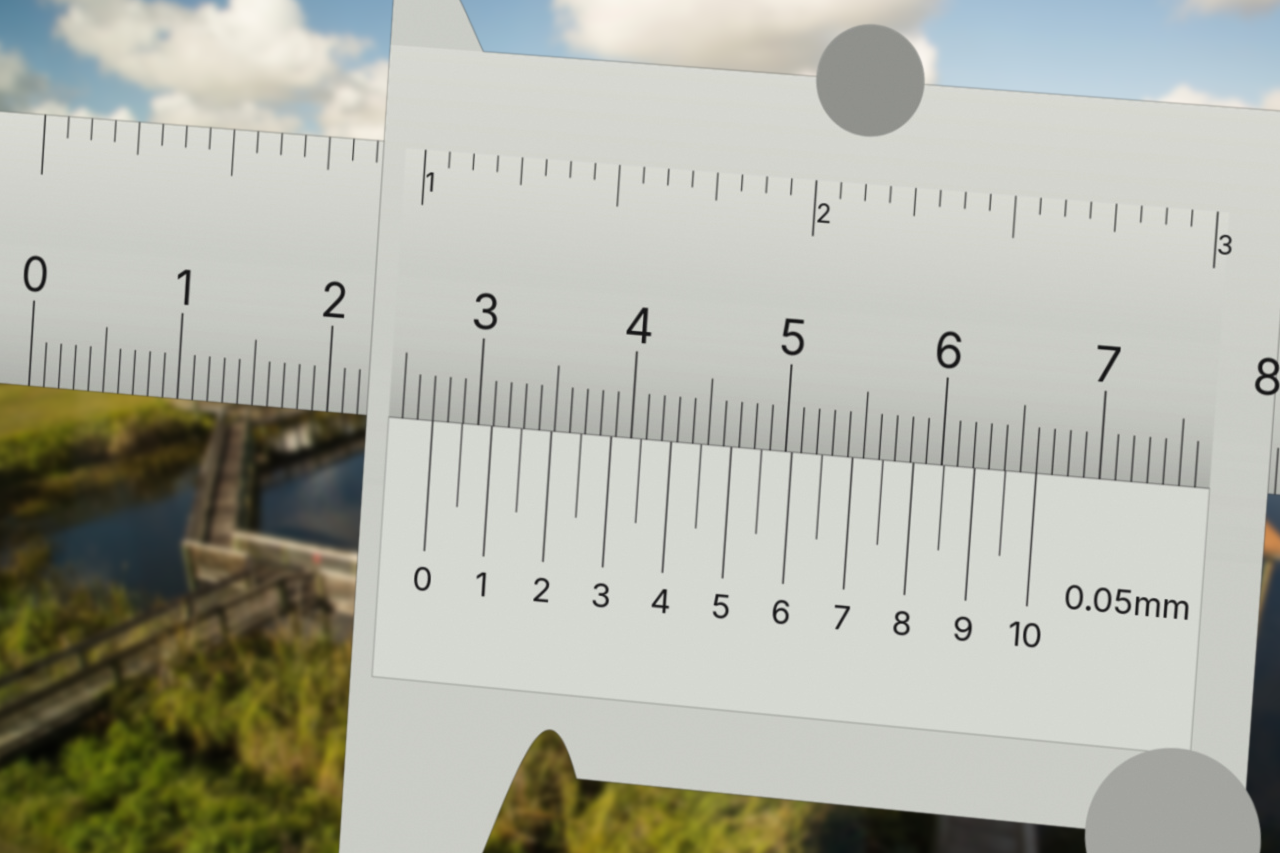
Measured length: 27.0 mm
